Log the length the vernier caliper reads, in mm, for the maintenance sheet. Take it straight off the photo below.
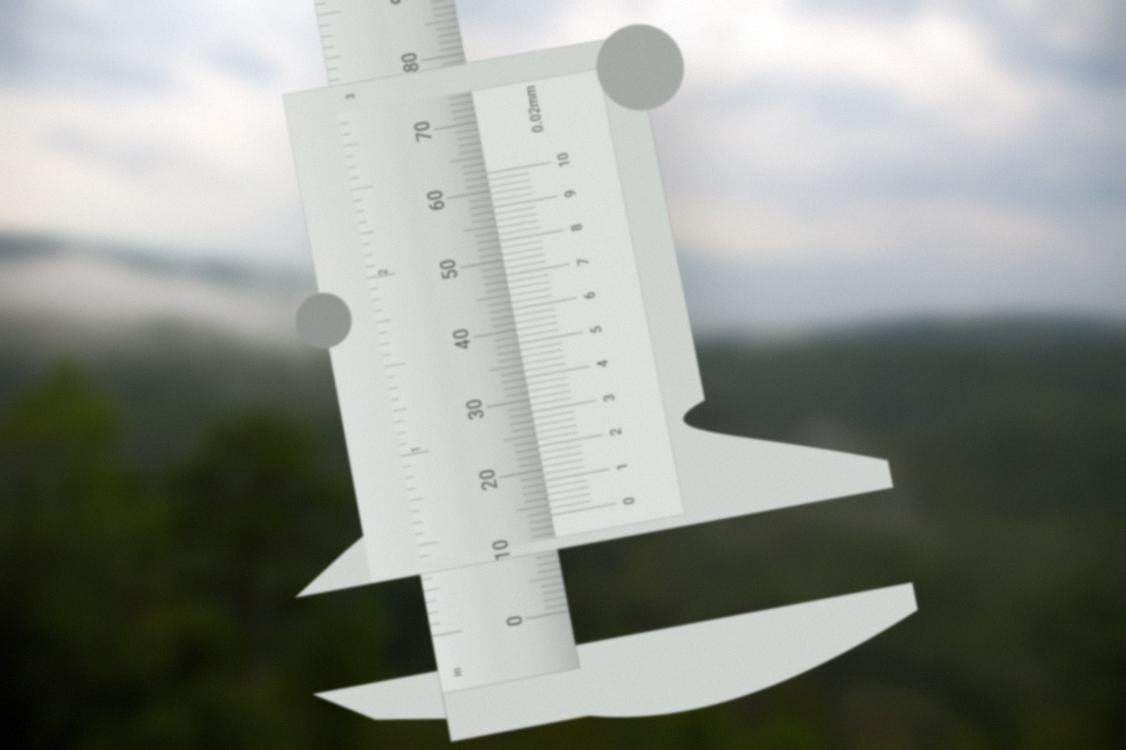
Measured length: 13.5 mm
